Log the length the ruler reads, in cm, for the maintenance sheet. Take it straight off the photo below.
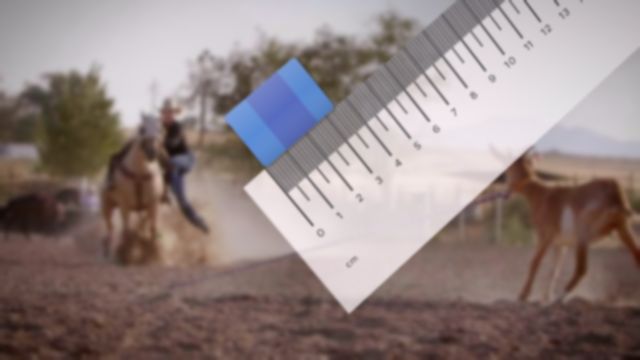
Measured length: 3.5 cm
